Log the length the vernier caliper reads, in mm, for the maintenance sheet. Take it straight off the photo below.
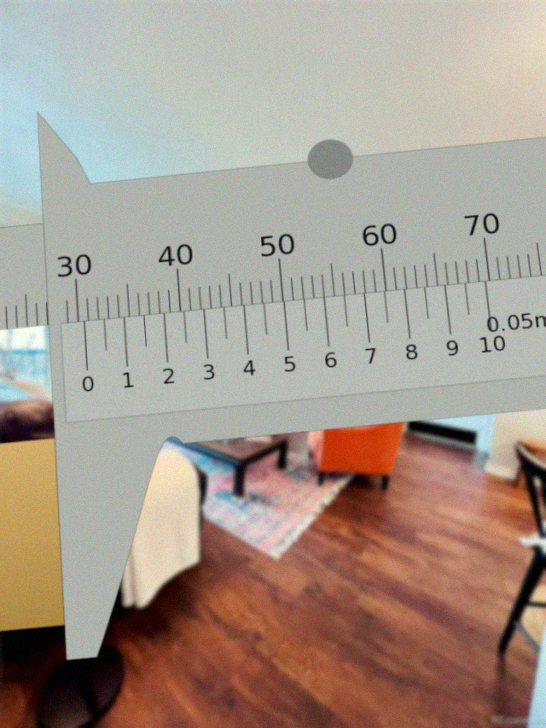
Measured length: 30.6 mm
